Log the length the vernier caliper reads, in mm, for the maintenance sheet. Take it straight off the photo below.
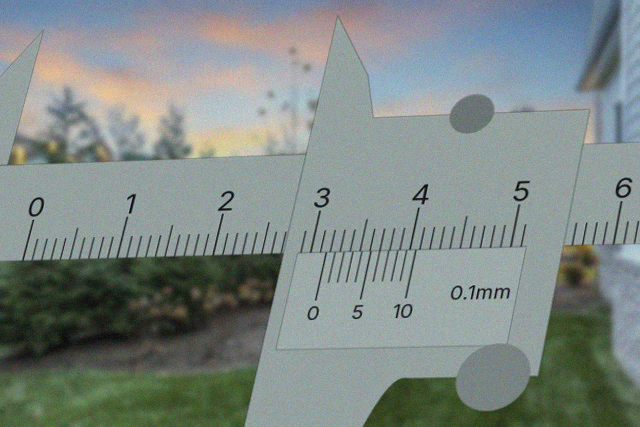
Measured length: 31.6 mm
